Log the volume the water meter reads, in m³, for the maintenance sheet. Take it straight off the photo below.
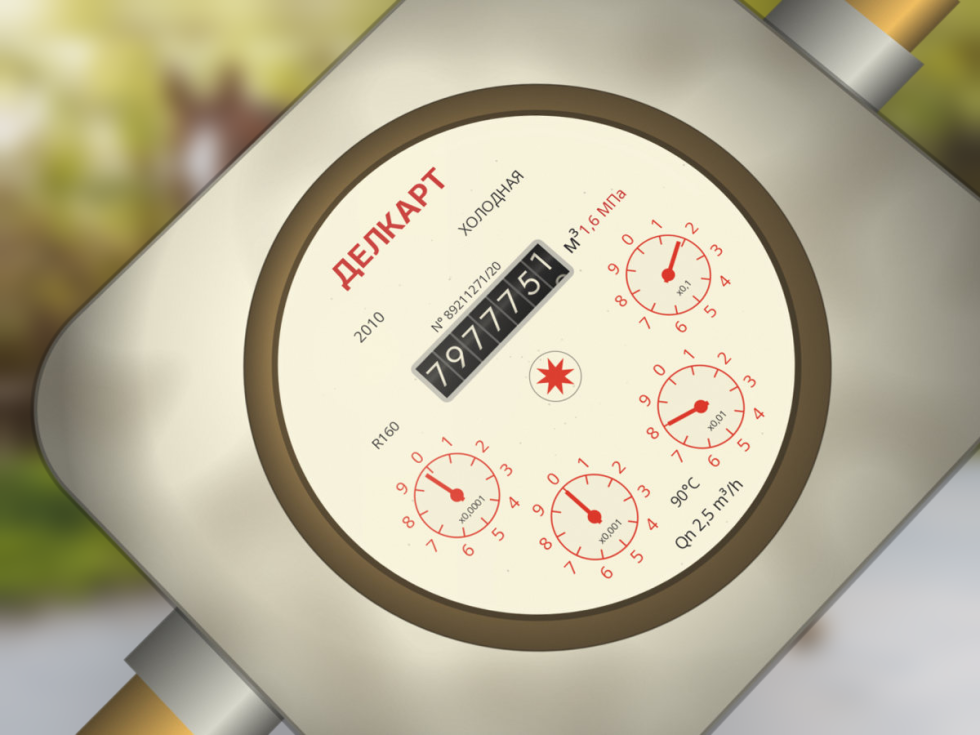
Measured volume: 7977751.1799 m³
